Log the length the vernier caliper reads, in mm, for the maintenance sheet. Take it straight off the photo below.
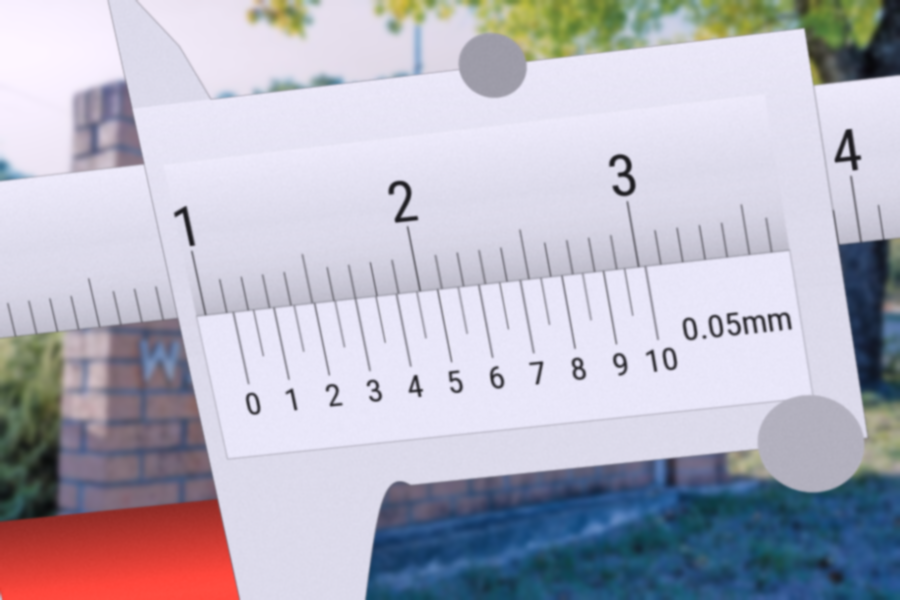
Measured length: 11.3 mm
